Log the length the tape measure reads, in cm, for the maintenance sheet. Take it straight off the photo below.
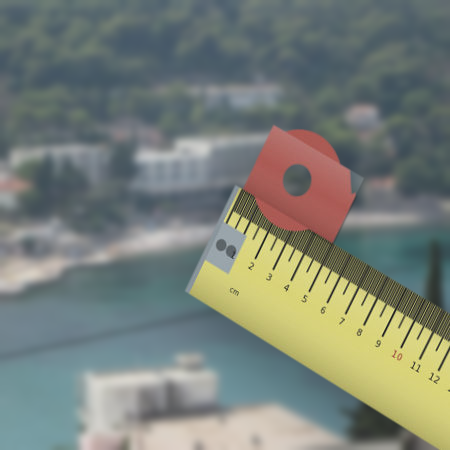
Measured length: 5 cm
